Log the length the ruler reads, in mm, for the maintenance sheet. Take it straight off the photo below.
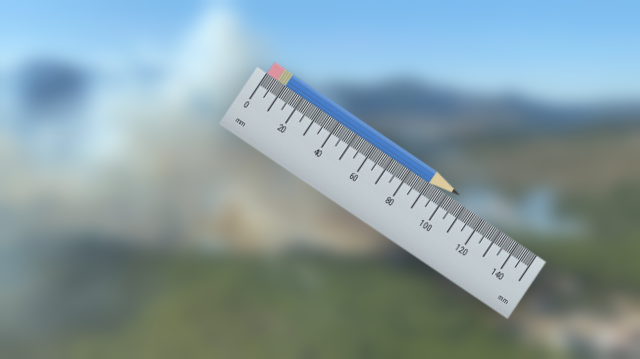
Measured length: 105 mm
